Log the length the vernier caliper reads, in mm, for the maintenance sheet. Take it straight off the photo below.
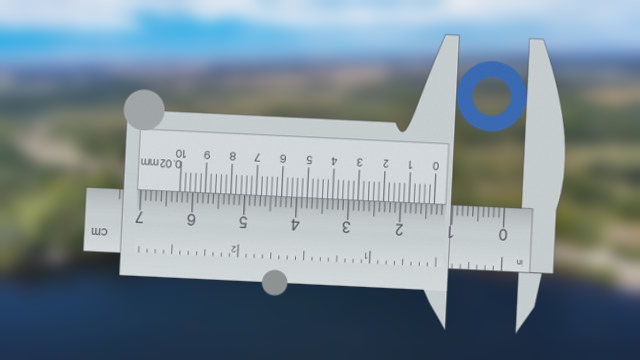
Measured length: 13.5 mm
